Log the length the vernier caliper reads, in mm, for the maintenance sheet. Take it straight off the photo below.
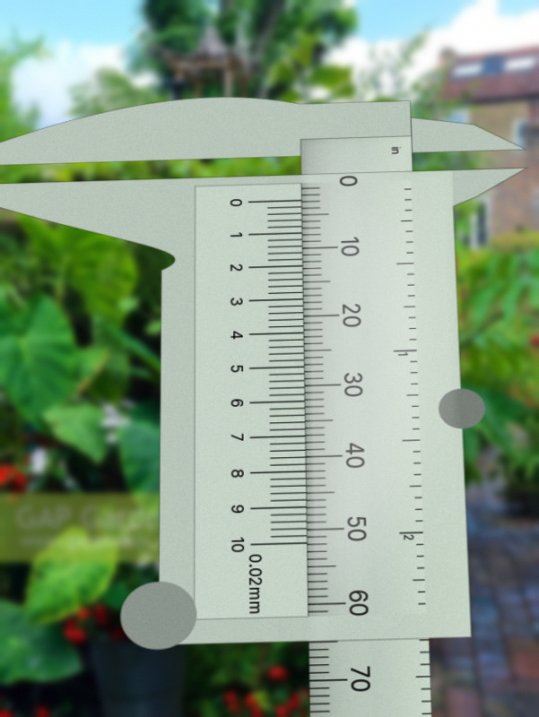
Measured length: 2.8 mm
